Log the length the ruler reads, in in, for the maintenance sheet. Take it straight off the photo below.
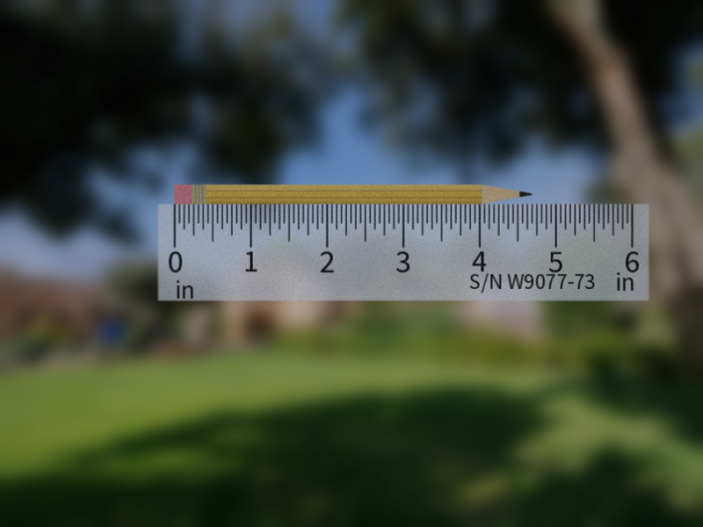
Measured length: 4.6875 in
